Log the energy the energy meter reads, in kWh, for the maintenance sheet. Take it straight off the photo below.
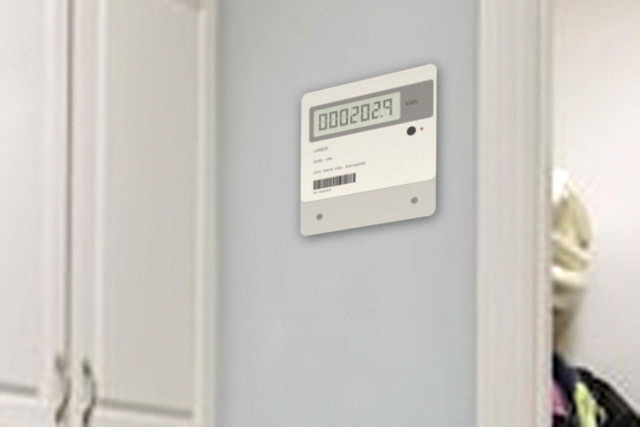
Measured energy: 202.9 kWh
